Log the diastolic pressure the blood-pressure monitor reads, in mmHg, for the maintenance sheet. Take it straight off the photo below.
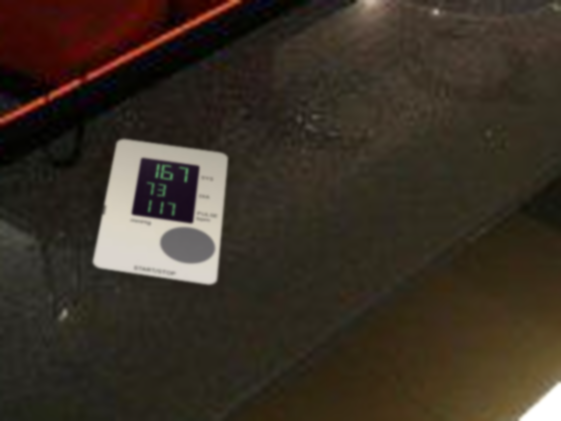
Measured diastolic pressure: 73 mmHg
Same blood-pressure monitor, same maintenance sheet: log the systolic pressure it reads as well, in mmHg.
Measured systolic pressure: 167 mmHg
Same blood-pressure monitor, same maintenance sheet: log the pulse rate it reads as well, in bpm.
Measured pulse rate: 117 bpm
